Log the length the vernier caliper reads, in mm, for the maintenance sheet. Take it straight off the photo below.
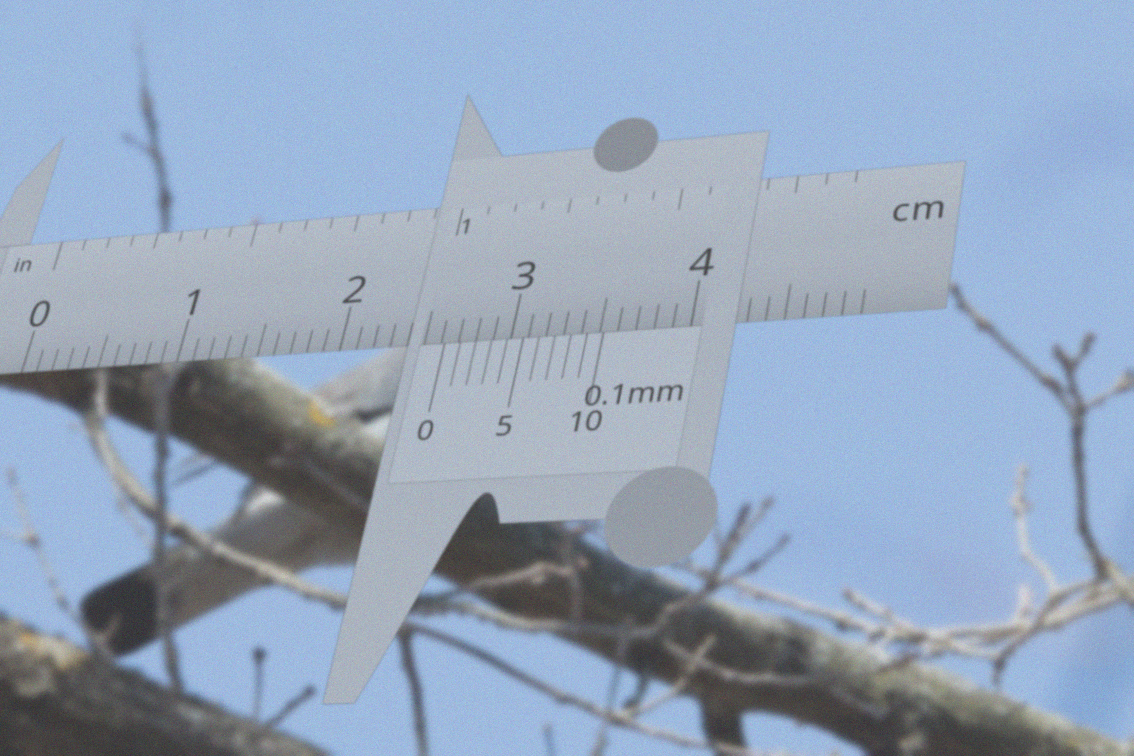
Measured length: 26.2 mm
